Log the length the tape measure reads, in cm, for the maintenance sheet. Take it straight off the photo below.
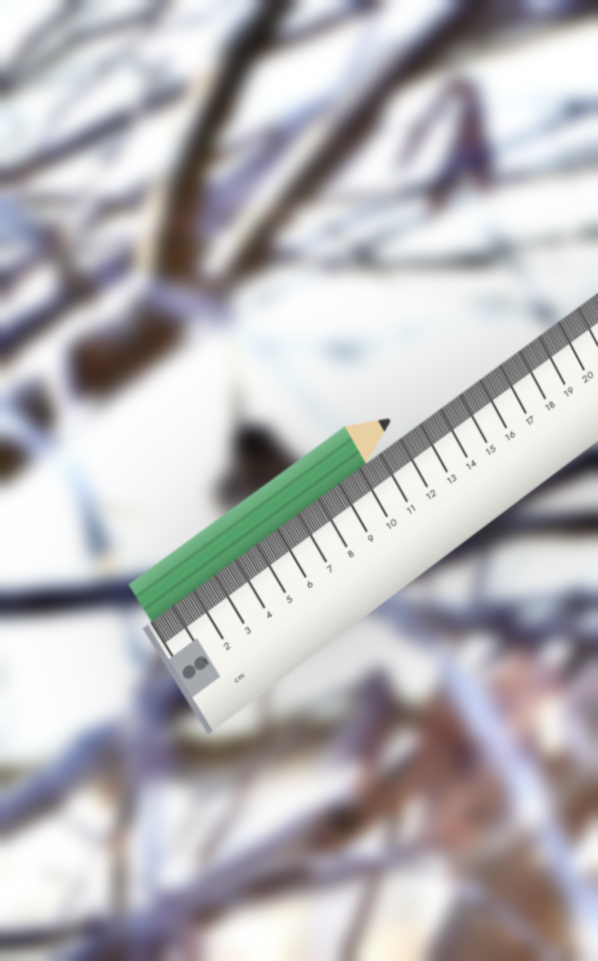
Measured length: 12 cm
